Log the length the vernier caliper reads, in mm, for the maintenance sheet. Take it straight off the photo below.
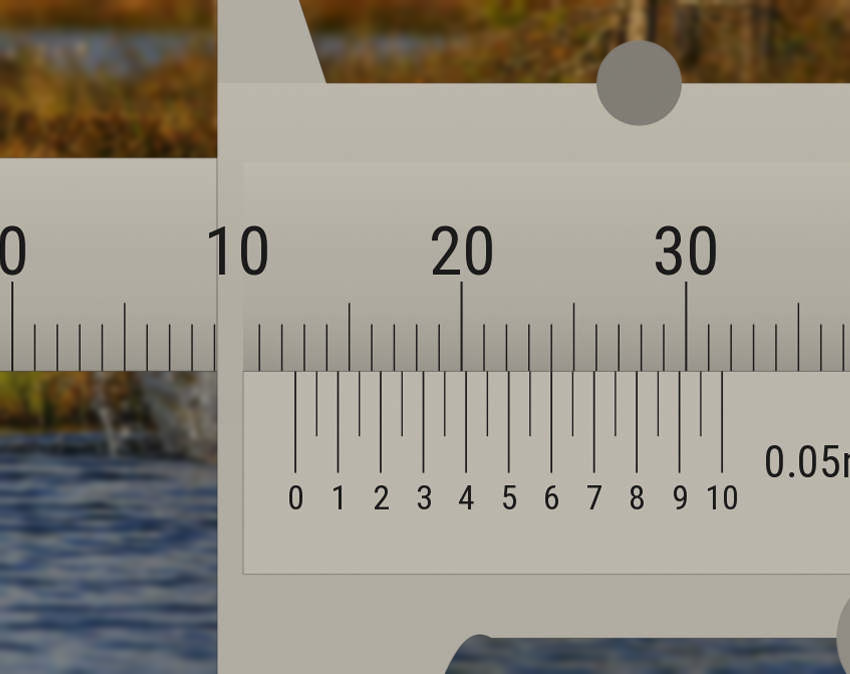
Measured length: 12.6 mm
